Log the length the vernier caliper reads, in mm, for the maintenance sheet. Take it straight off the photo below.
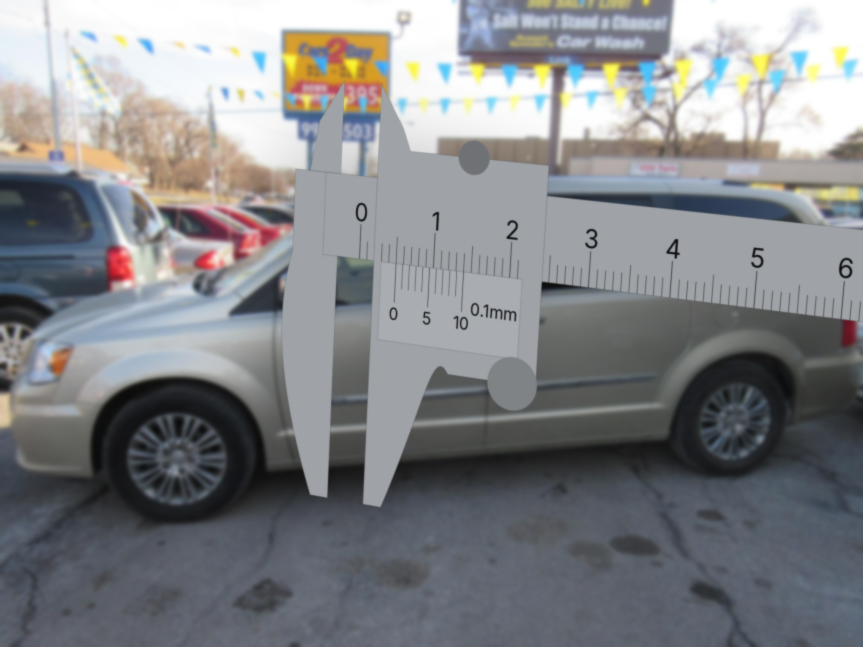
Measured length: 5.0 mm
